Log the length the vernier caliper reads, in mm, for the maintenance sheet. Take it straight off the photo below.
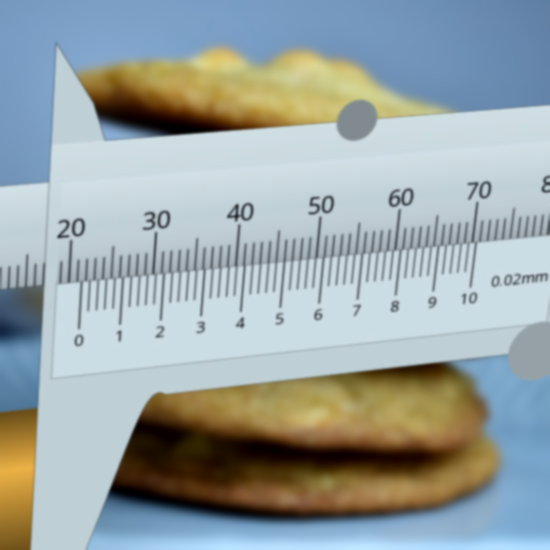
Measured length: 21.5 mm
